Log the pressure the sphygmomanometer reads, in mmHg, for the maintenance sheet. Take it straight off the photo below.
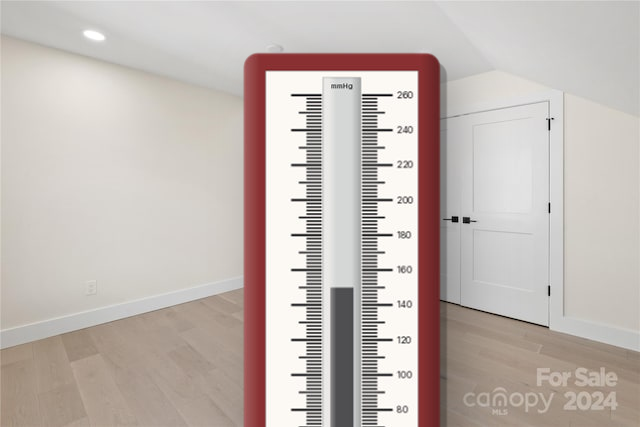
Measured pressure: 150 mmHg
